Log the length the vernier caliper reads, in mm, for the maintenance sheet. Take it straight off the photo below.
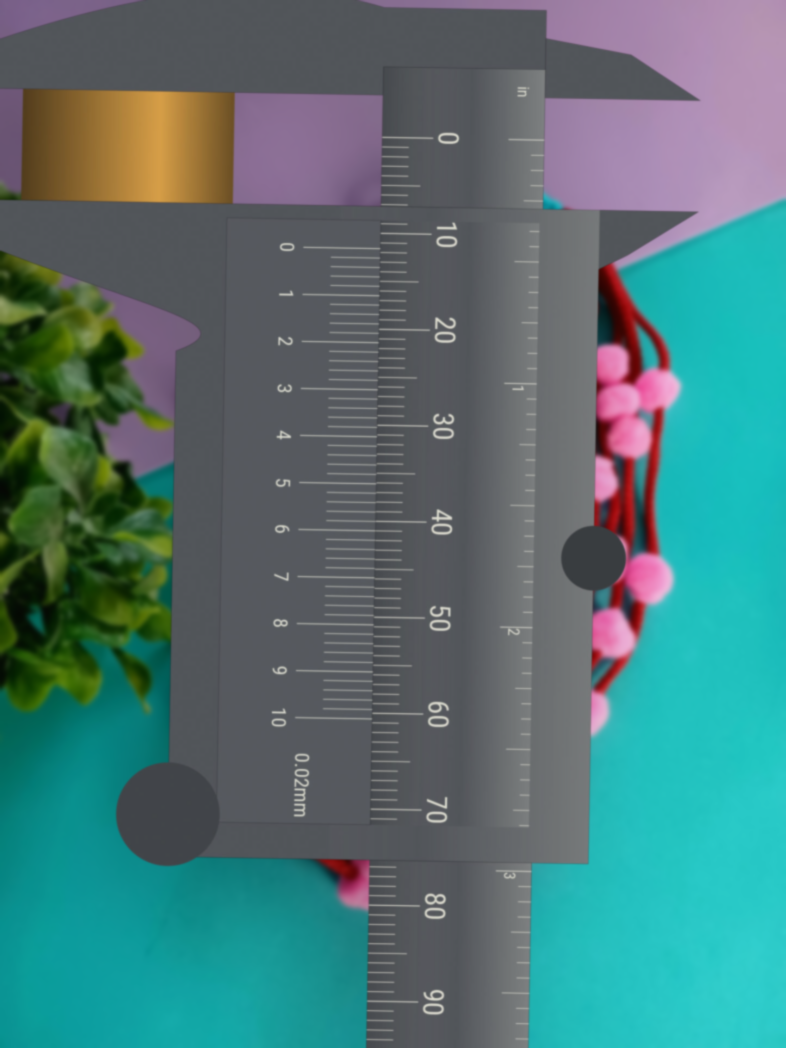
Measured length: 11.6 mm
